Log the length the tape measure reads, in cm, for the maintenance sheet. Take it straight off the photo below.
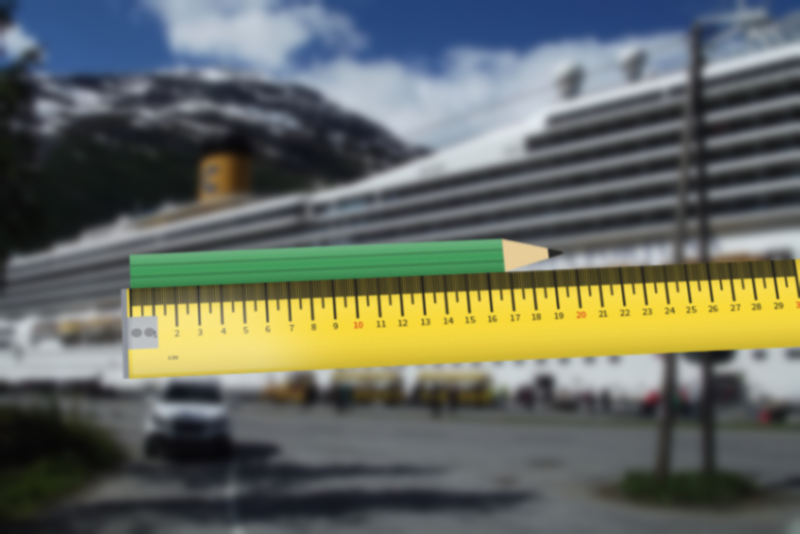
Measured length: 19.5 cm
